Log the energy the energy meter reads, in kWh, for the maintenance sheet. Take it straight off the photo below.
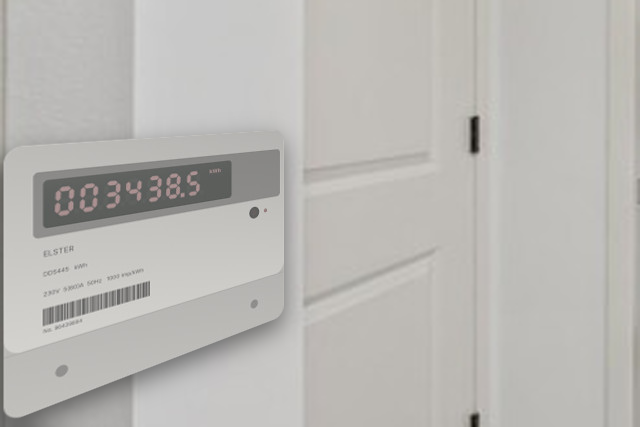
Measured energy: 3438.5 kWh
